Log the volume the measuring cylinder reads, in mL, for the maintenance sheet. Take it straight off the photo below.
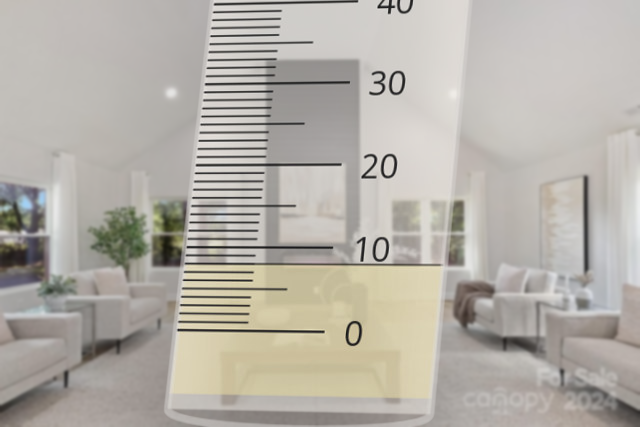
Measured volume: 8 mL
